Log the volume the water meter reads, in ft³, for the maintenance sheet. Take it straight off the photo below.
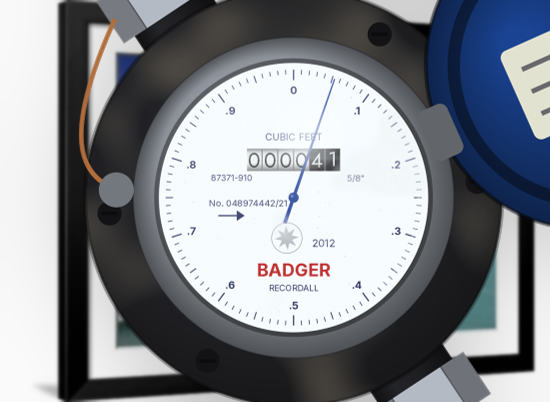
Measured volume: 41.05 ft³
